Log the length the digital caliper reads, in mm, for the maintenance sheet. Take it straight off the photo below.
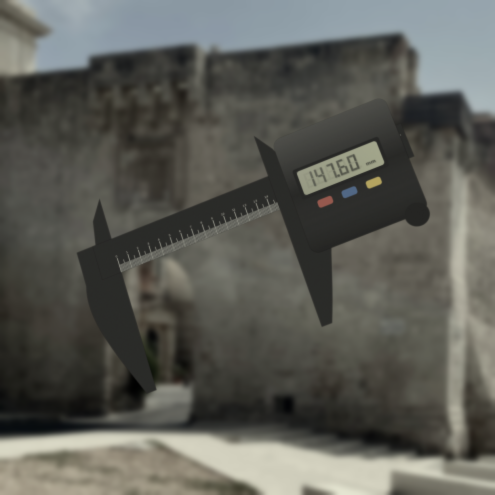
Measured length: 147.60 mm
